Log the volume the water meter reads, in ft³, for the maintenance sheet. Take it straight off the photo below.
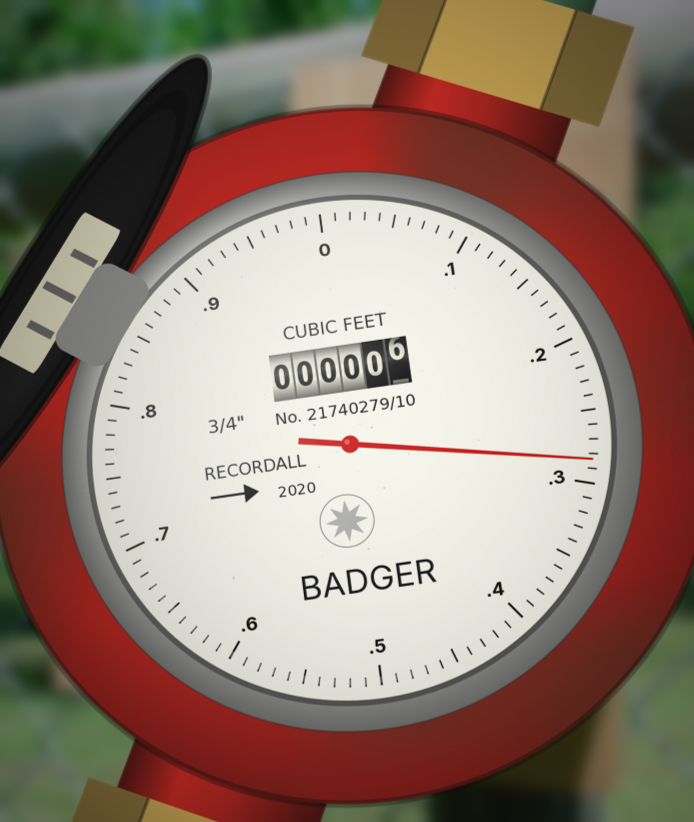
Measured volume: 6.28 ft³
